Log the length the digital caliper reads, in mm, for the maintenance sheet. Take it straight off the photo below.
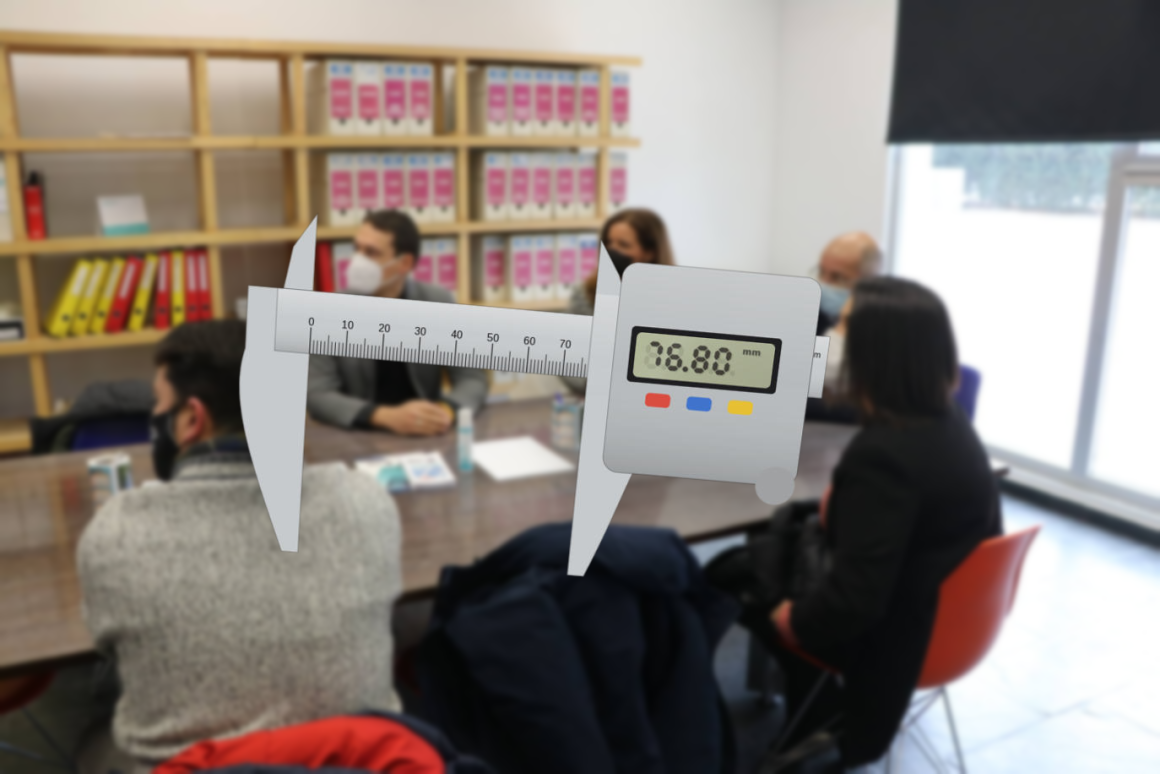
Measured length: 76.80 mm
